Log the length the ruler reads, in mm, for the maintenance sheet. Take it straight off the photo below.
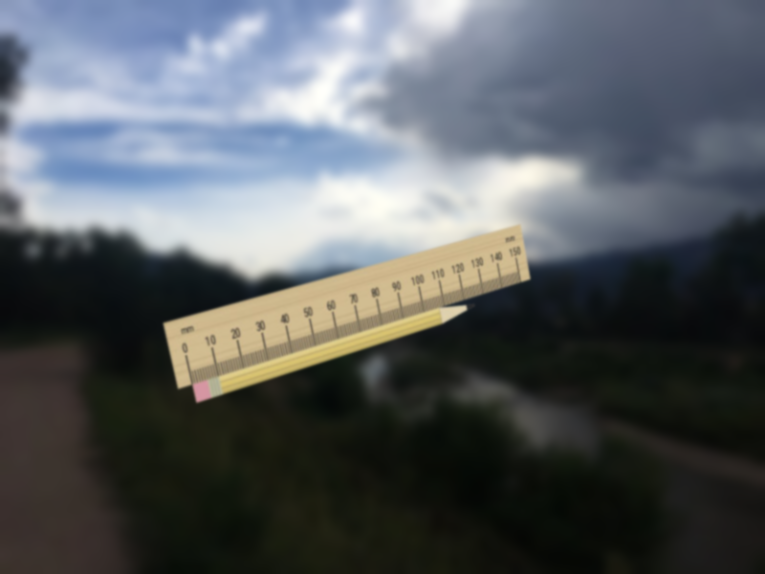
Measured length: 125 mm
